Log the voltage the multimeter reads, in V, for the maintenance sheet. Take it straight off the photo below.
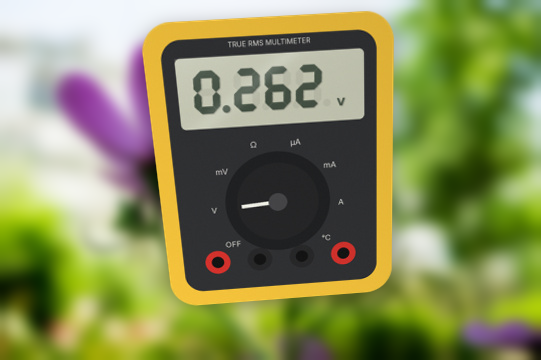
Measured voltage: 0.262 V
